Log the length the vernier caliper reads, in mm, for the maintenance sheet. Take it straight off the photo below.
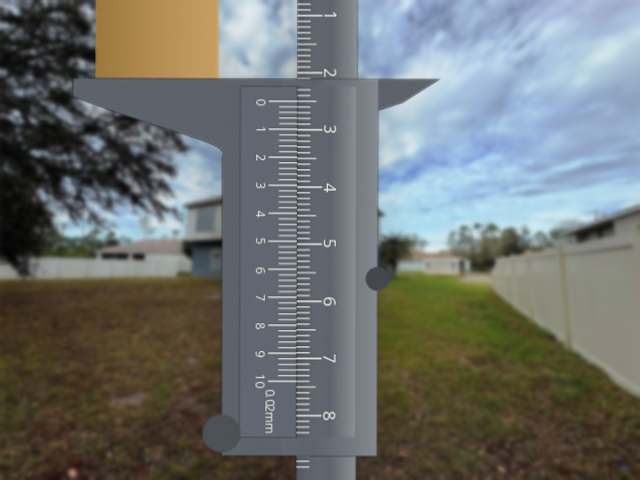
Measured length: 25.0 mm
